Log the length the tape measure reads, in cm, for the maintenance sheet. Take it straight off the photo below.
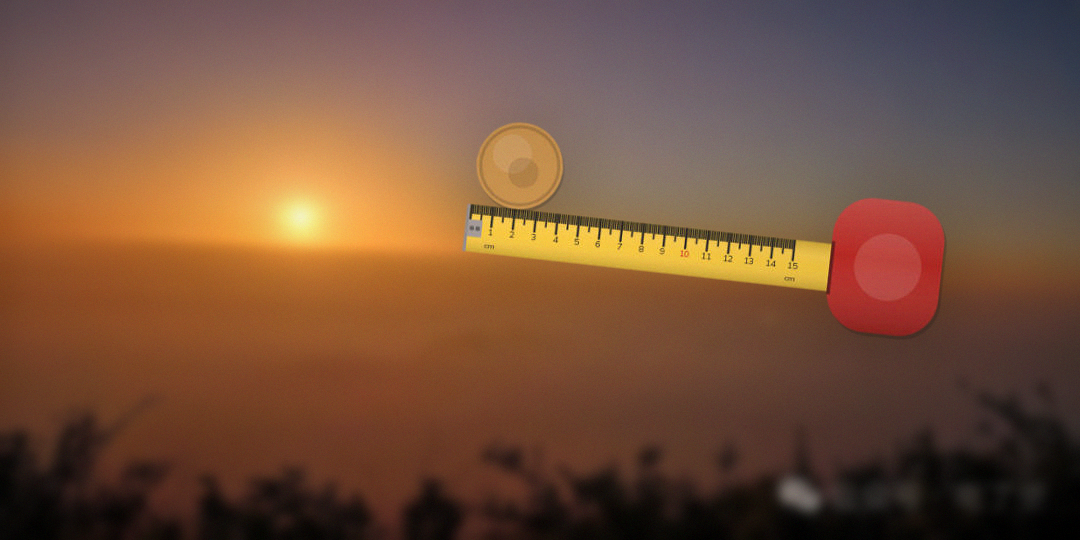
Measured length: 4 cm
